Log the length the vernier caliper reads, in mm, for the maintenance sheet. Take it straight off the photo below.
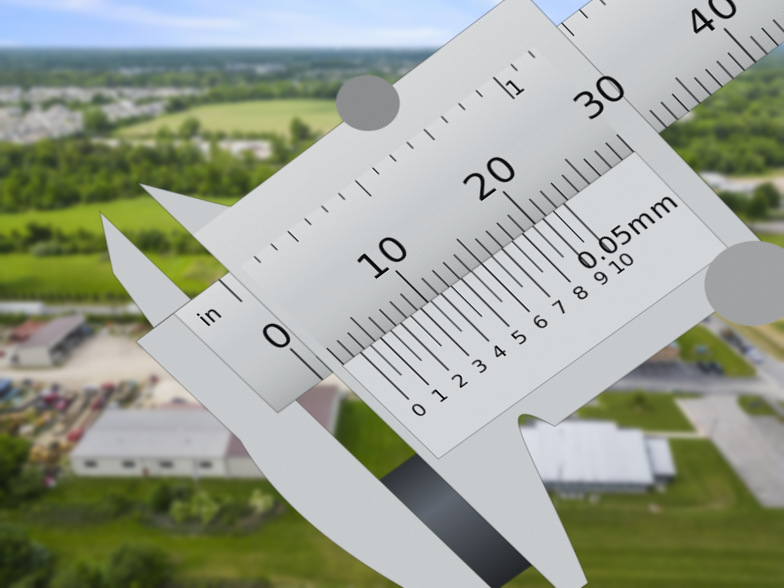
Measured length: 3.6 mm
